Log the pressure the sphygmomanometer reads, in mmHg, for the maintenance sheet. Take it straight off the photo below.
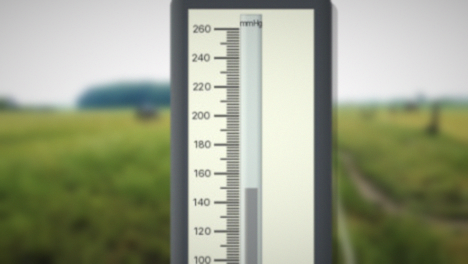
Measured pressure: 150 mmHg
